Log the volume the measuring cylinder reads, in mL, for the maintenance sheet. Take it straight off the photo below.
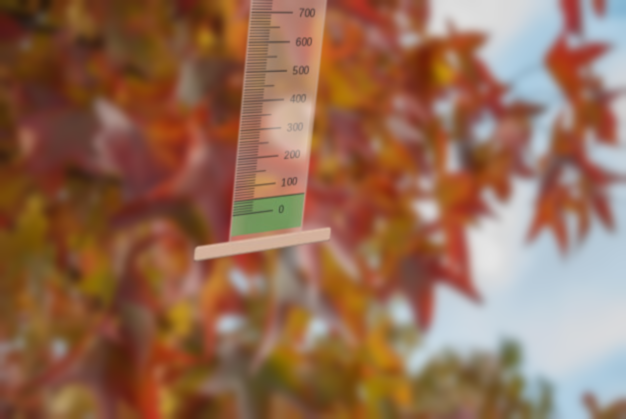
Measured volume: 50 mL
